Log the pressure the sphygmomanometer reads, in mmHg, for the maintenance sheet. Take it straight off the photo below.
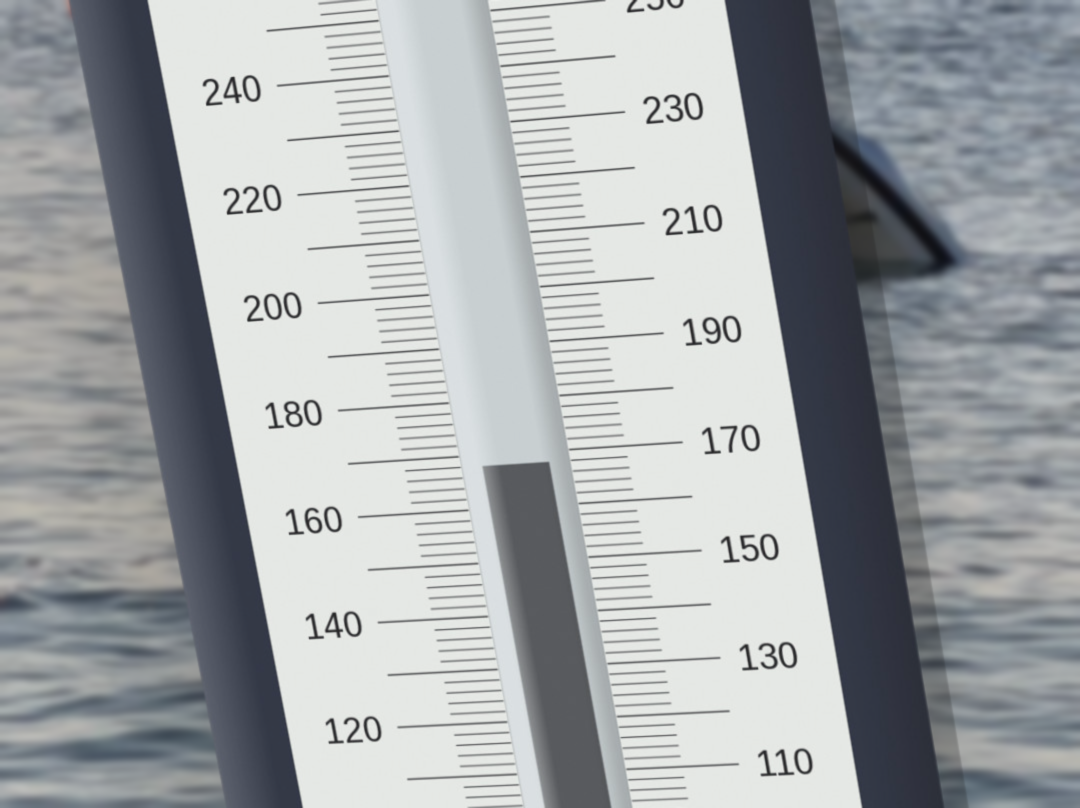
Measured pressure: 168 mmHg
